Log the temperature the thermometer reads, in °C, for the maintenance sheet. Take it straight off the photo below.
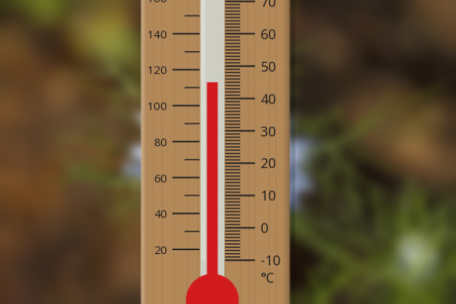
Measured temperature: 45 °C
